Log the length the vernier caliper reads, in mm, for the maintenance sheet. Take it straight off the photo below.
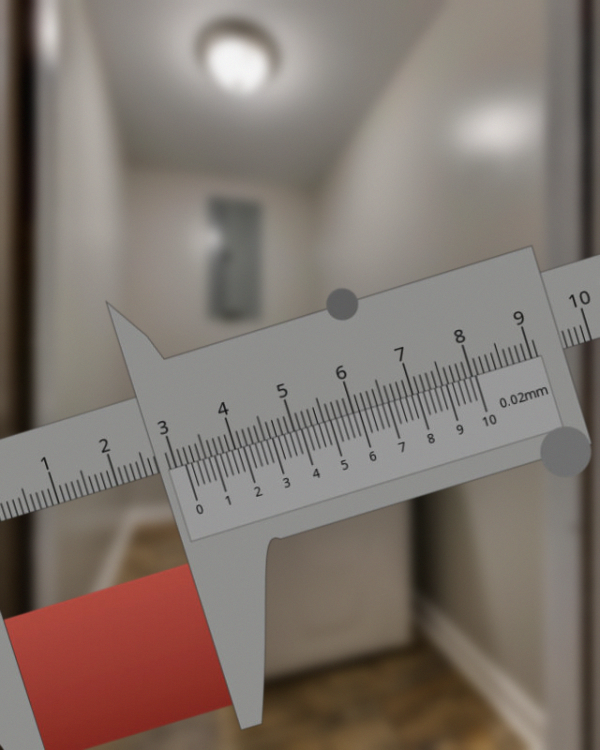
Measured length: 31.6 mm
